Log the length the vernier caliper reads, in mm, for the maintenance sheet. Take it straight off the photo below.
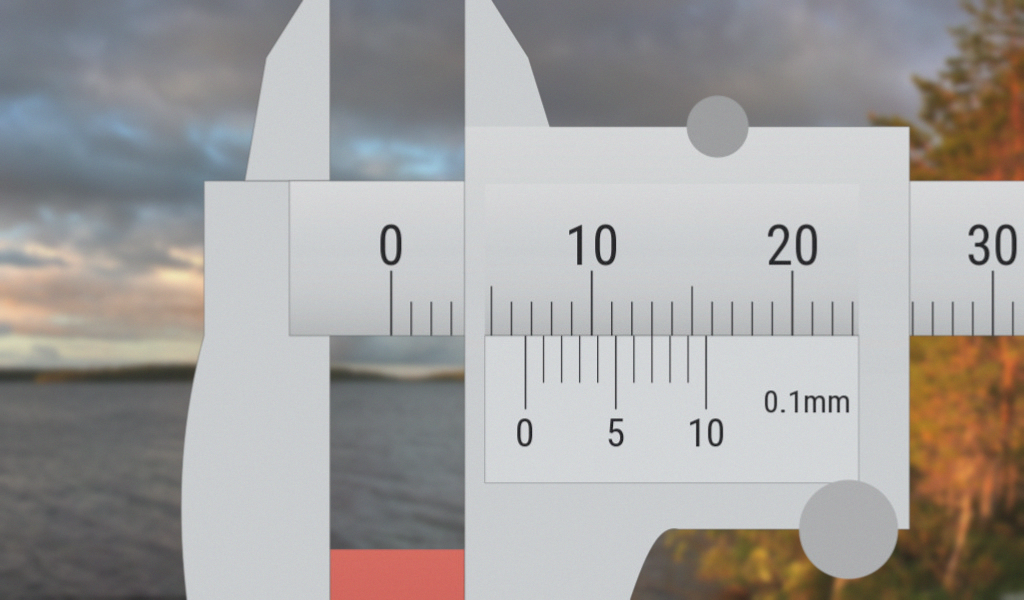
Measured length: 6.7 mm
